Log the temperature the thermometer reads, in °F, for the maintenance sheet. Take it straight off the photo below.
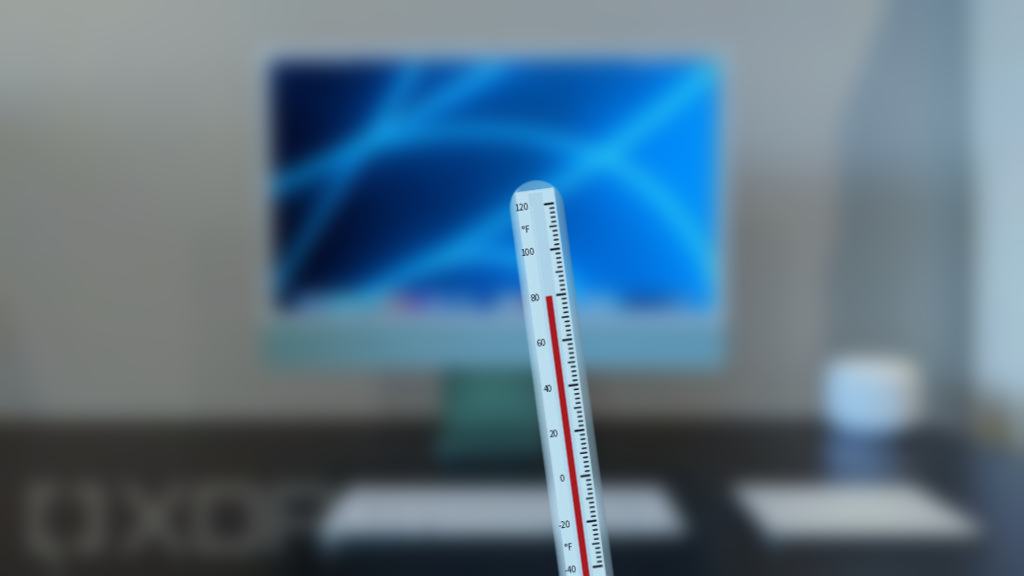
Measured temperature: 80 °F
